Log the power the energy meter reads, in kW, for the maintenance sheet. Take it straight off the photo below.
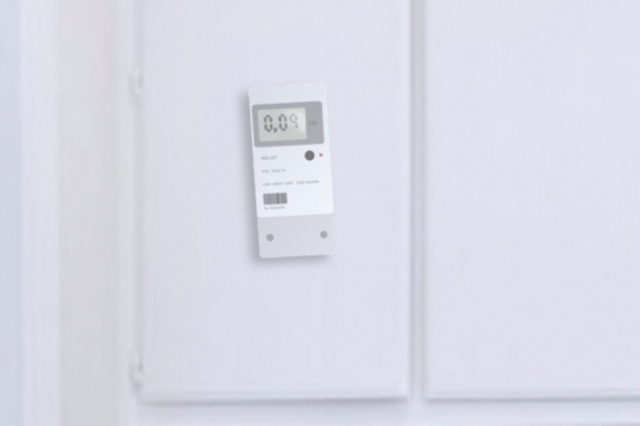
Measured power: 0.09 kW
